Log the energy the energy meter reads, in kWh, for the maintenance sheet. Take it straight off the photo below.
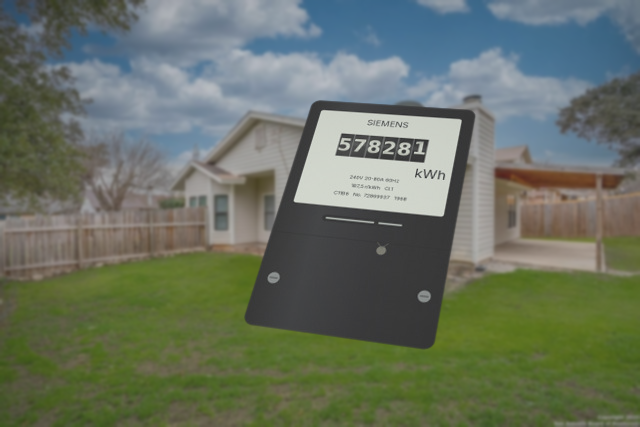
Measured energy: 578281 kWh
